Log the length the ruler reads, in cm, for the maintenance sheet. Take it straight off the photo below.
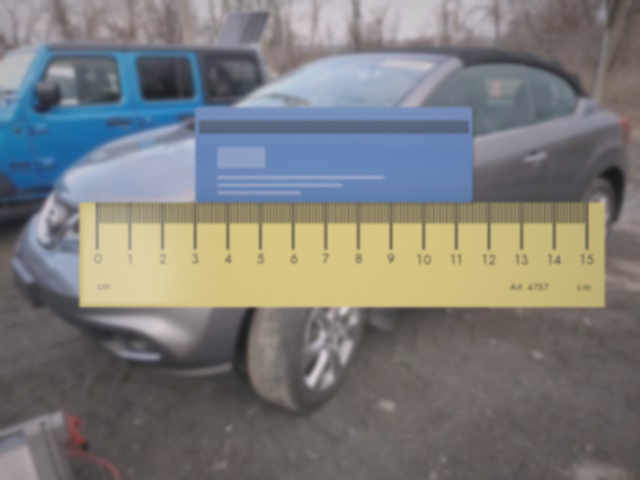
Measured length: 8.5 cm
